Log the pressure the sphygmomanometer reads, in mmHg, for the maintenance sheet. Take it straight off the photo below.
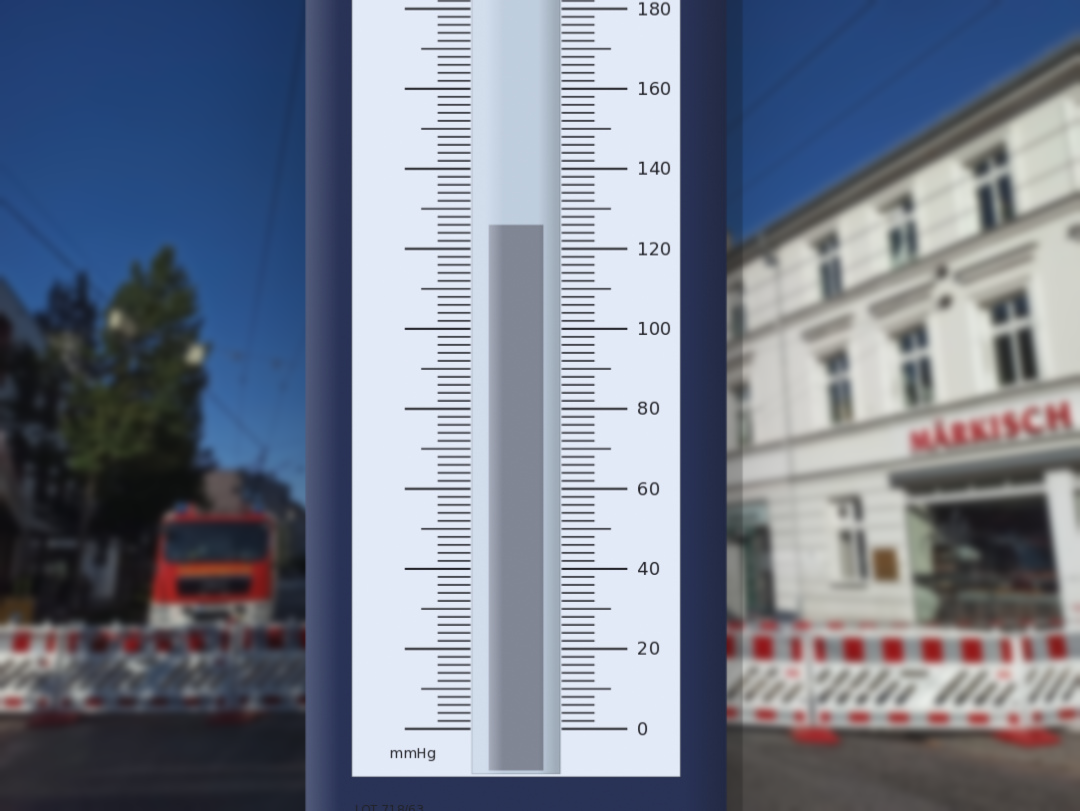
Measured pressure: 126 mmHg
